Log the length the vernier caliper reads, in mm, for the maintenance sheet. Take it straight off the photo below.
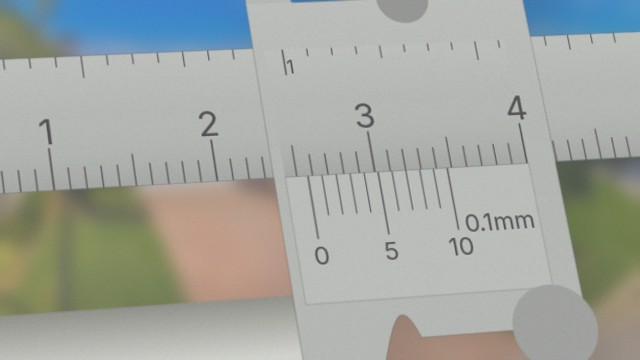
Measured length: 25.7 mm
